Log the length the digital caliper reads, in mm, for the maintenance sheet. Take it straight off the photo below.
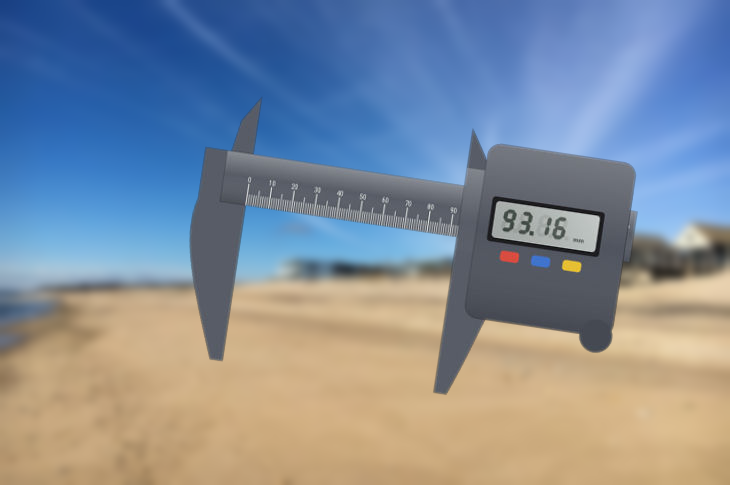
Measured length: 93.16 mm
